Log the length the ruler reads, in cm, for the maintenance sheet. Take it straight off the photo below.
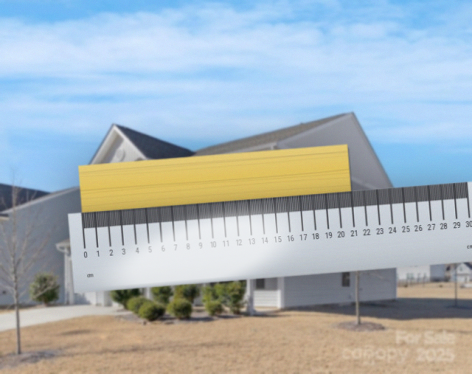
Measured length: 21 cm
